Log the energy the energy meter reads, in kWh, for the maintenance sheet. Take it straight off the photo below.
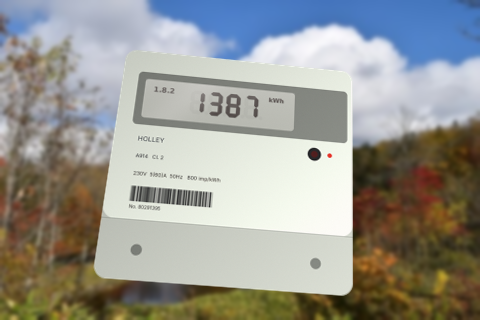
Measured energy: 1387 kWh
